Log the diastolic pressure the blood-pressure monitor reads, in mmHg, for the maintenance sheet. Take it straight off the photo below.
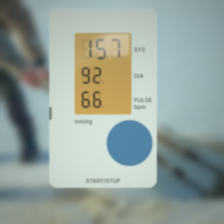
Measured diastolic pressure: 92 mmHg
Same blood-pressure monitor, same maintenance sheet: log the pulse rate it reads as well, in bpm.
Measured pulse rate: 66 bpm
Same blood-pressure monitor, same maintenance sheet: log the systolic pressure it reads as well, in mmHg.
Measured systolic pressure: 157 mmHg
